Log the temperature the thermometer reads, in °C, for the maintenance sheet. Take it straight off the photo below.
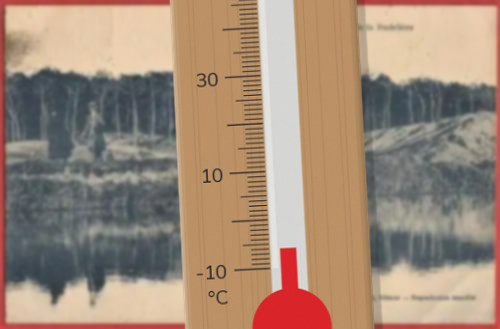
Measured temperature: -6 °C
